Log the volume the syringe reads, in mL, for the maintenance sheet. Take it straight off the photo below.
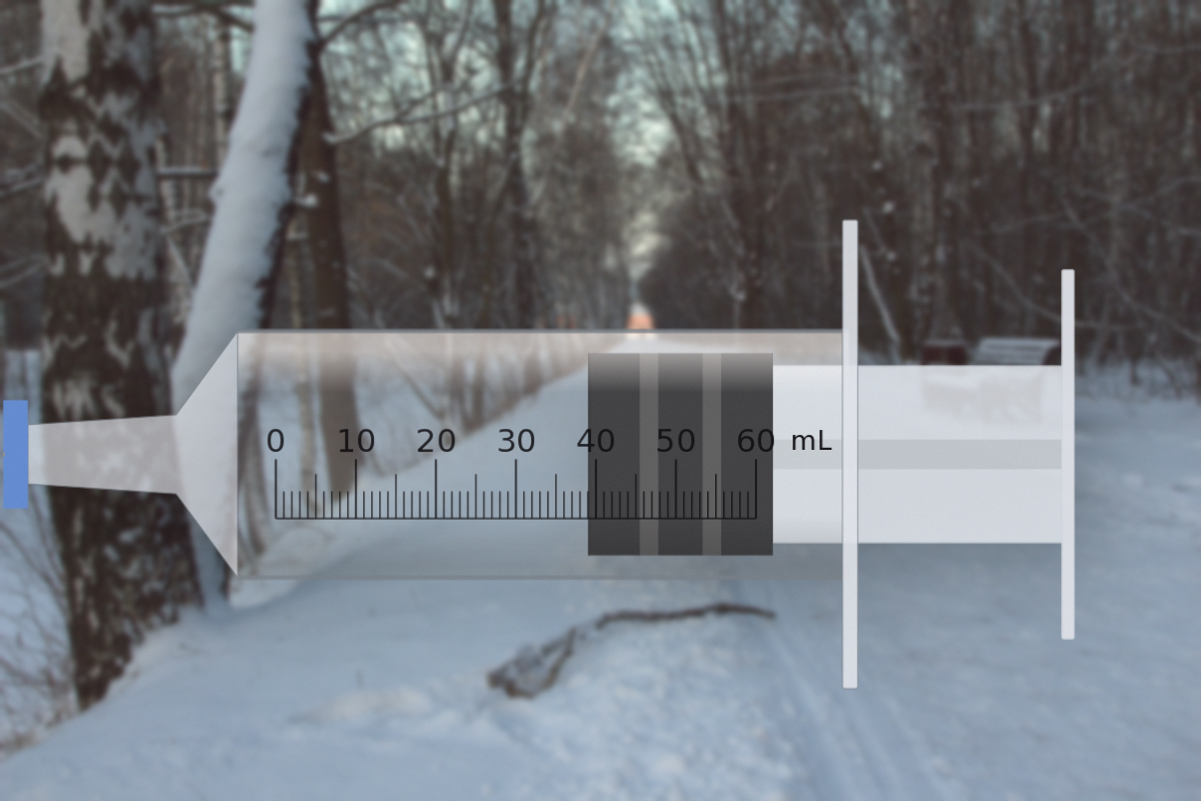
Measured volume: 39 mL
